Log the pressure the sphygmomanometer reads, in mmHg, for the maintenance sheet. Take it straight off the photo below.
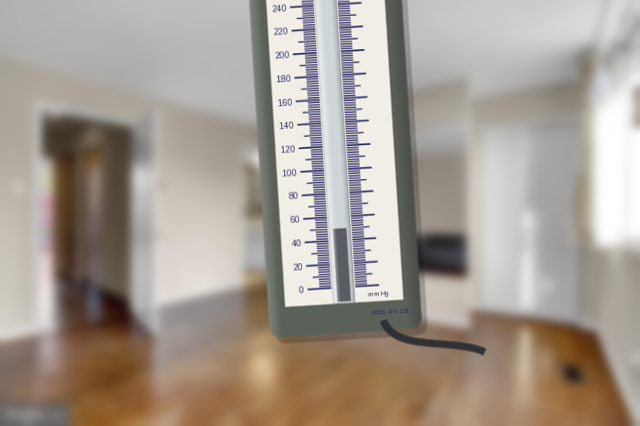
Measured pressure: 50 mmHg
